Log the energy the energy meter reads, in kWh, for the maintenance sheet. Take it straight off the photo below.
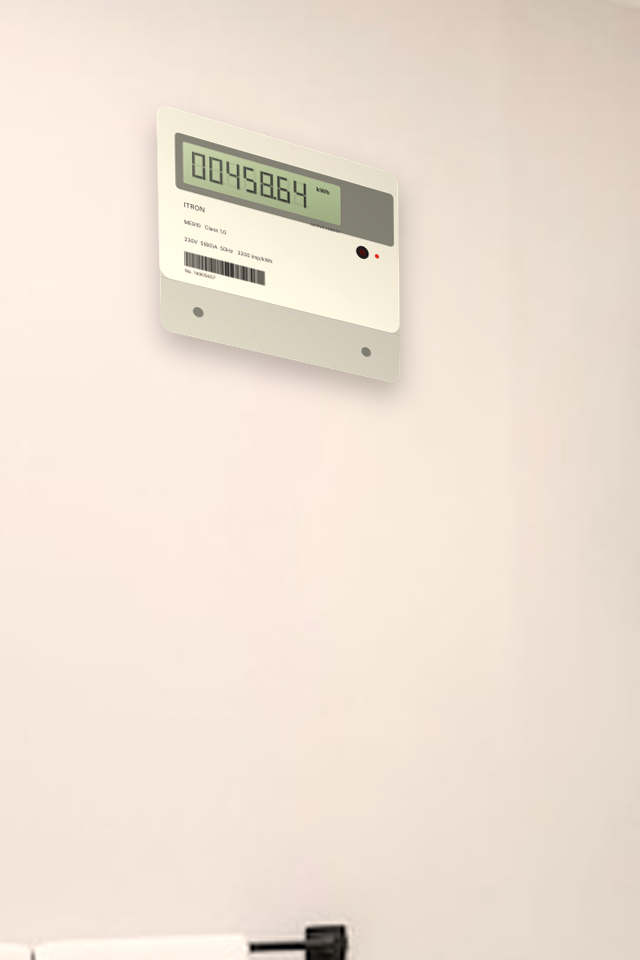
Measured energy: 458.64 kWh
